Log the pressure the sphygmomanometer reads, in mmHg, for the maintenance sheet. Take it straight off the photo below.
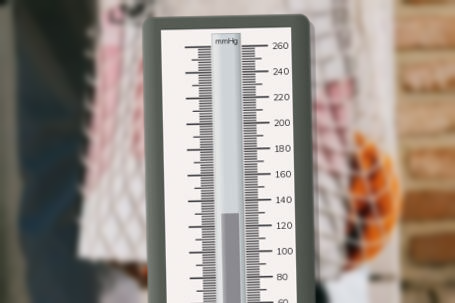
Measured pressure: 130 mmHg
